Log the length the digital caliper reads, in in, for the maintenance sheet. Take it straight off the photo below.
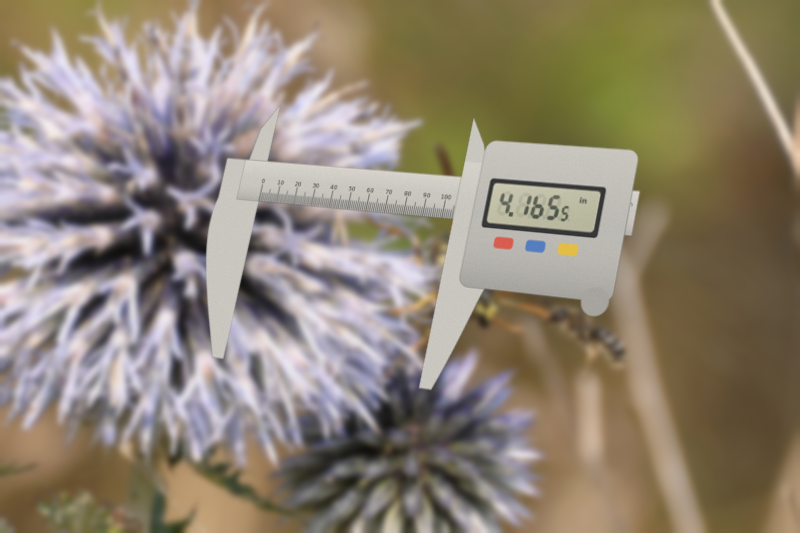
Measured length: 4.1655 in
